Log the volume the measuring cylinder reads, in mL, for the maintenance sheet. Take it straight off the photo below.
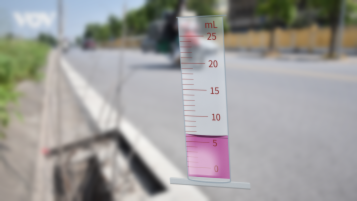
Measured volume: 6 mL
